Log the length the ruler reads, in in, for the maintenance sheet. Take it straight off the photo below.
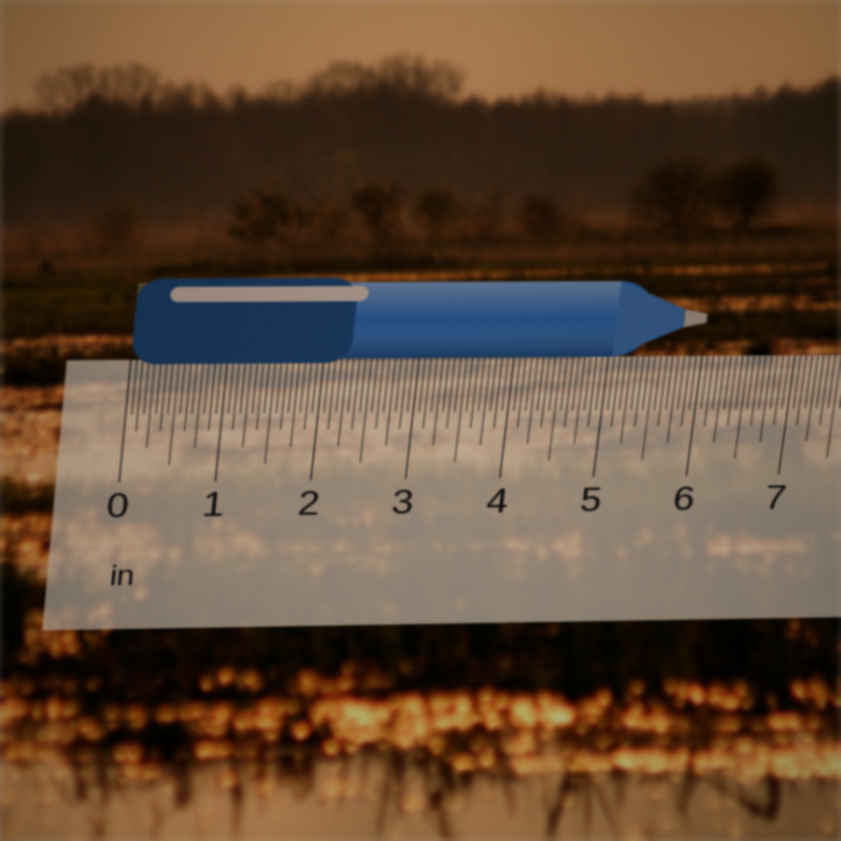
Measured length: 6 in
